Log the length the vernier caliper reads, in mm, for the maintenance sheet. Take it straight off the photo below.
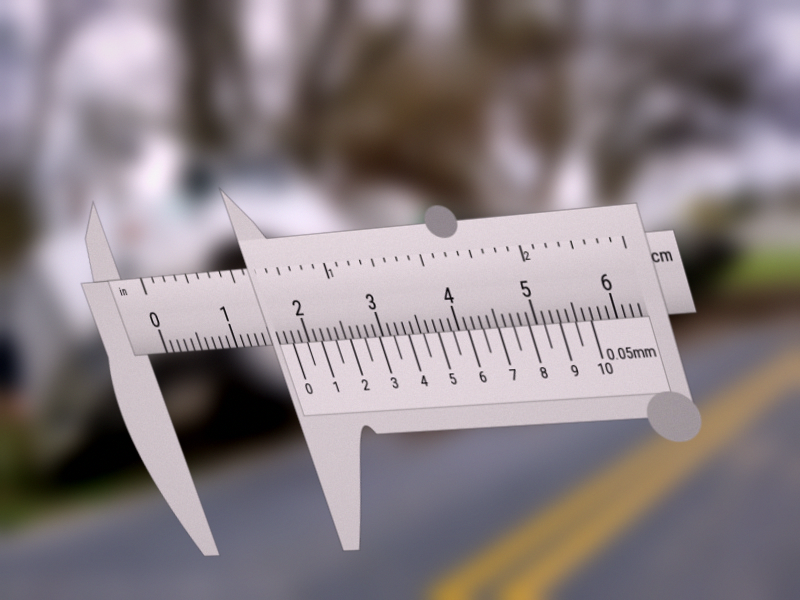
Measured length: 17.8 mm
